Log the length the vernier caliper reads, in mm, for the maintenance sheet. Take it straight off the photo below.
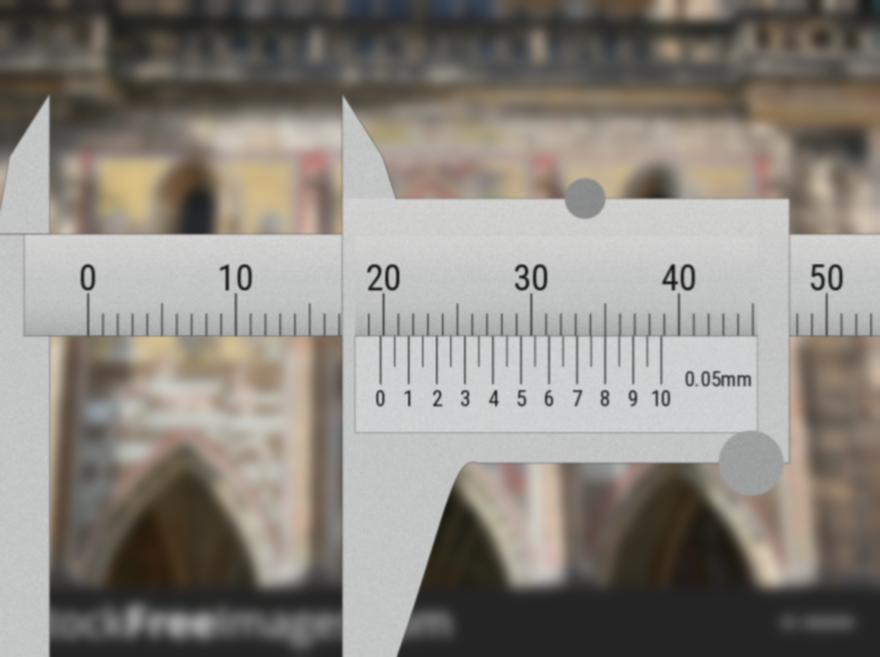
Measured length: 19.8 mm
